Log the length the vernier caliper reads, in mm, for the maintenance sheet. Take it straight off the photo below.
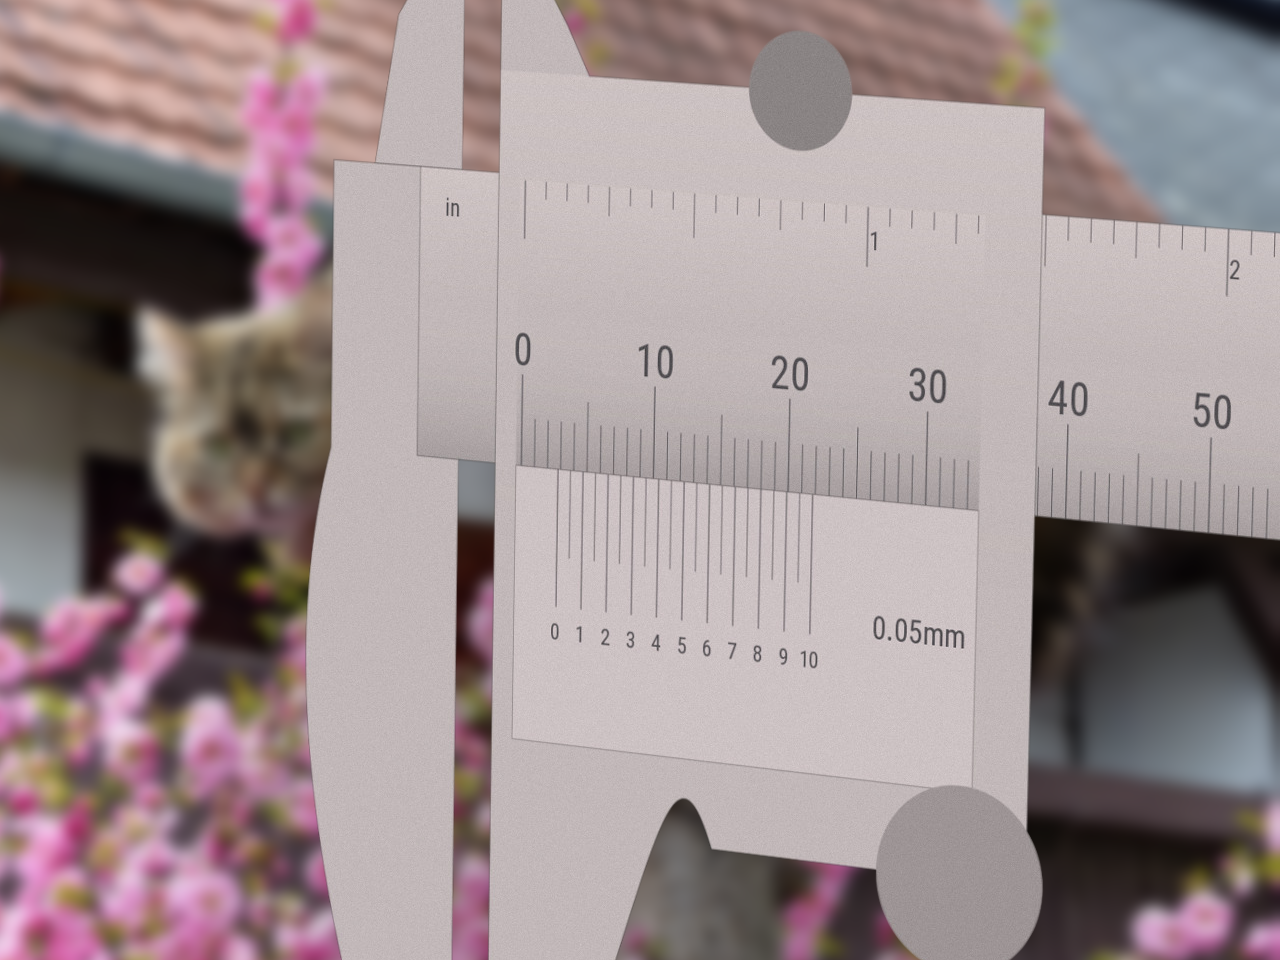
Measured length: 2.8 mm
